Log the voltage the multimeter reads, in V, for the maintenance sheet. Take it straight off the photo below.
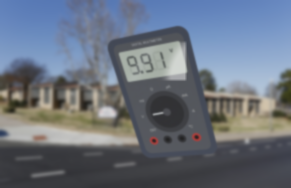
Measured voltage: 9.91 V
